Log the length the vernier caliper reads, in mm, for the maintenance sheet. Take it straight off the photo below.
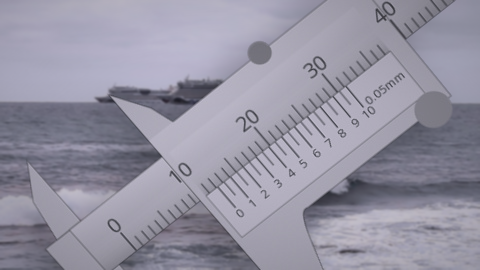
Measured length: 12.2 mm
